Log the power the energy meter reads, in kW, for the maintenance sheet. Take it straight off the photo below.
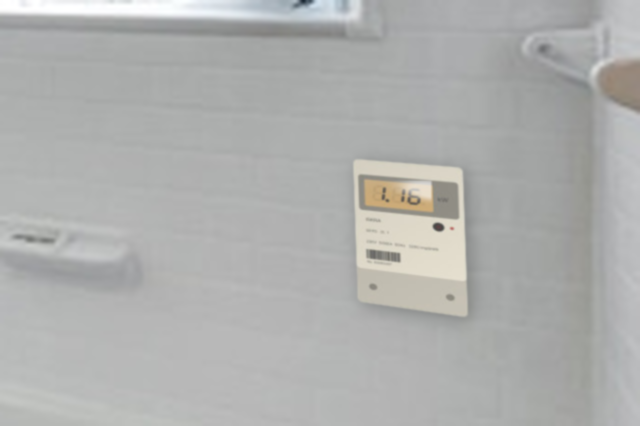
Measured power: 1.16 kW
